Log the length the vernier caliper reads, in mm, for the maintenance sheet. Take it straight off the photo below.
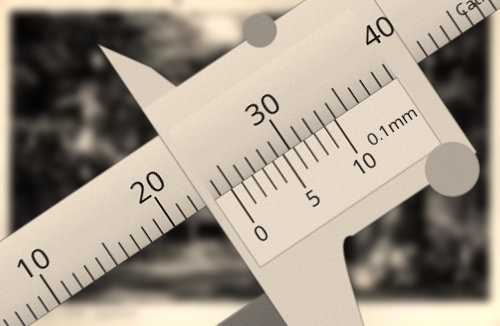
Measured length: 24.9 mm
